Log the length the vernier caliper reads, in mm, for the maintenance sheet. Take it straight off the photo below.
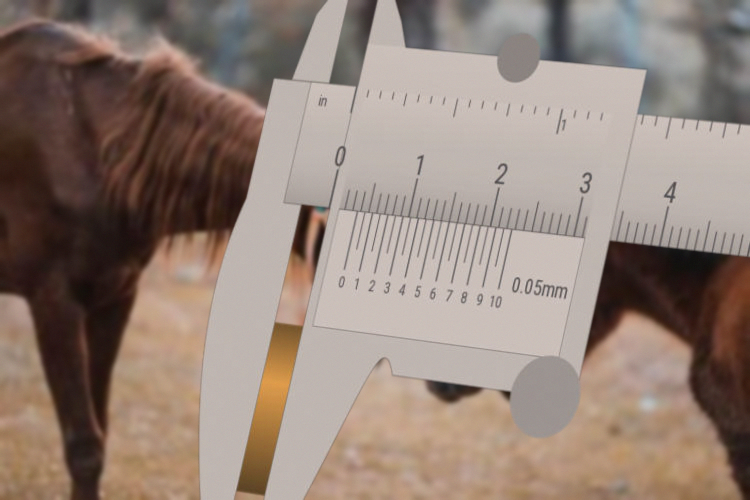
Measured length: 3.6 mm
